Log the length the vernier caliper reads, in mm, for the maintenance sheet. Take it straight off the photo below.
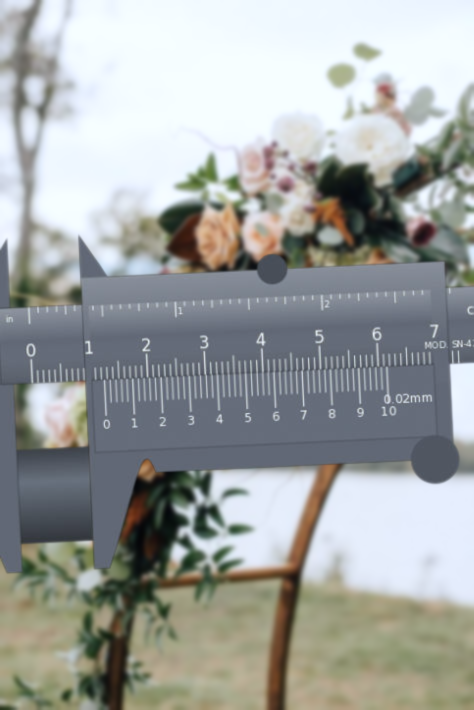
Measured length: 12.5 mm
